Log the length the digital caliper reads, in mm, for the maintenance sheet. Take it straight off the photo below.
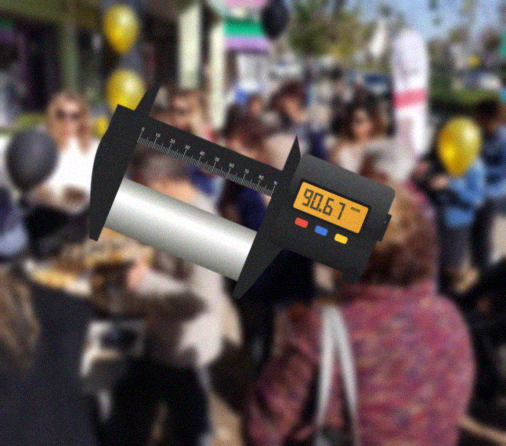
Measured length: 90.67 mm
